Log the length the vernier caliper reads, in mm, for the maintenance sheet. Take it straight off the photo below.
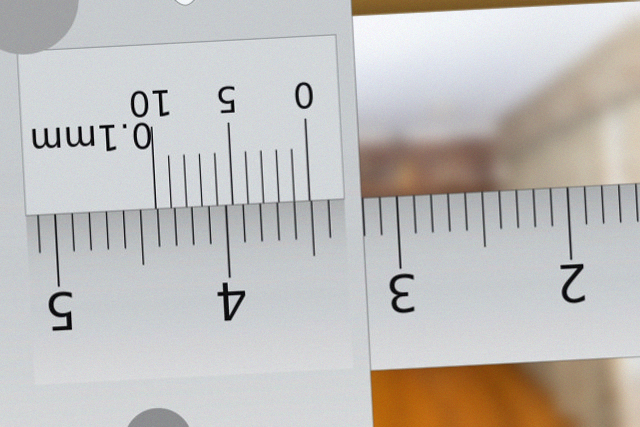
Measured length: 35.1 mm
